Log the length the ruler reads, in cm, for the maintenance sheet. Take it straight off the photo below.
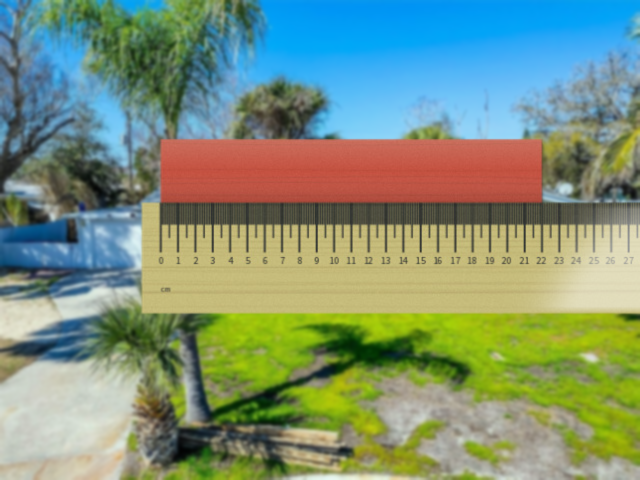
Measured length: 22 cm
